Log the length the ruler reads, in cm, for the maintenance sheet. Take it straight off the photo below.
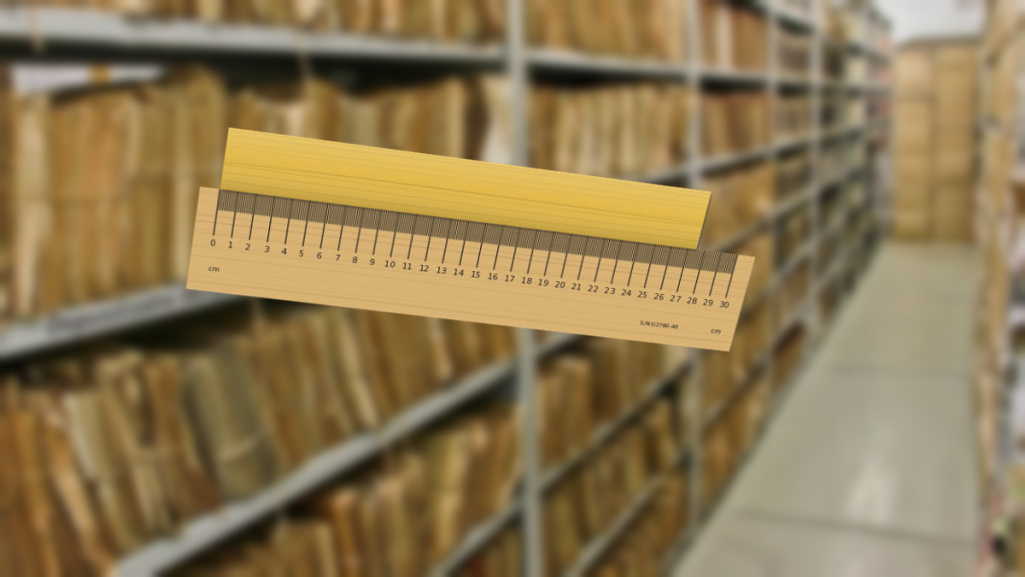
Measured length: 27.5 cm
